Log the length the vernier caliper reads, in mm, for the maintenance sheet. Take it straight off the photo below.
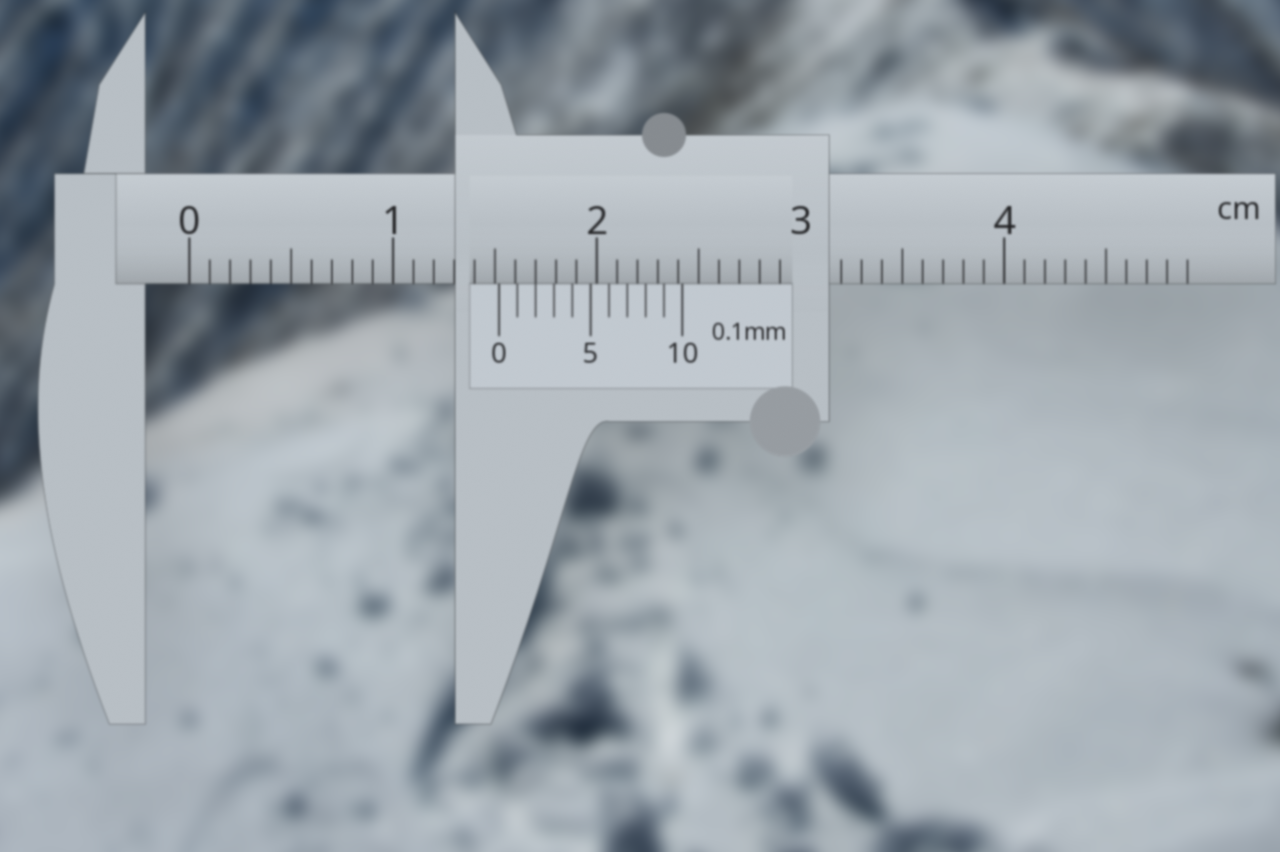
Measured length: 15.2 mm
